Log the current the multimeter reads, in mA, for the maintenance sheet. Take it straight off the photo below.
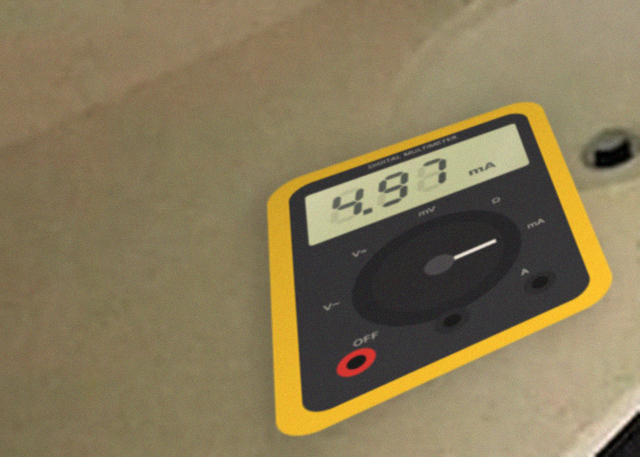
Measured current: 4.97 mA
